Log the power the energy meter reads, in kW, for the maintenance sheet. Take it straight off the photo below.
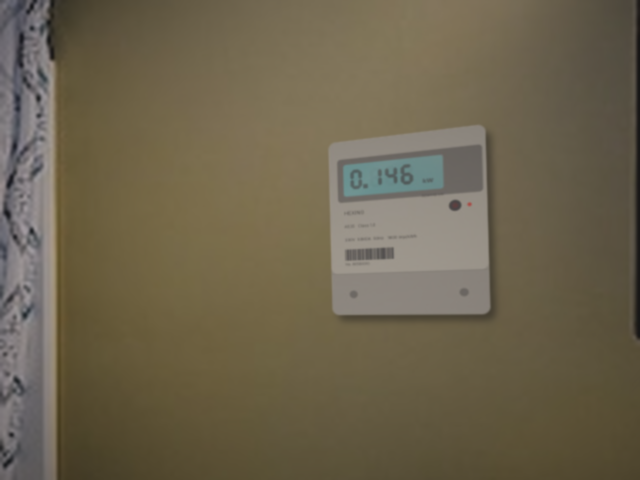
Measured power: 0.146 kW
